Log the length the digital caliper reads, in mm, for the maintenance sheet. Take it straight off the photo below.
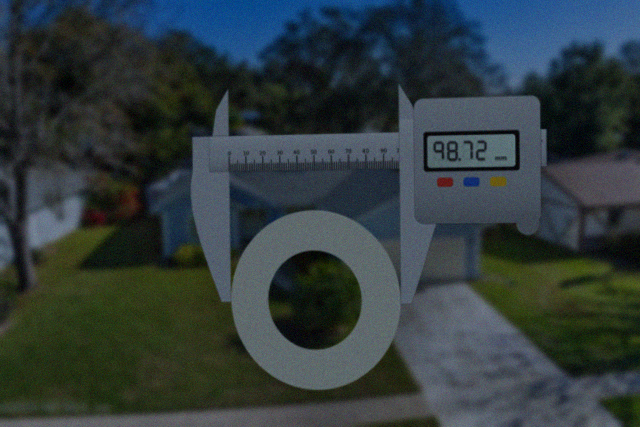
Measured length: 98.72 mm
